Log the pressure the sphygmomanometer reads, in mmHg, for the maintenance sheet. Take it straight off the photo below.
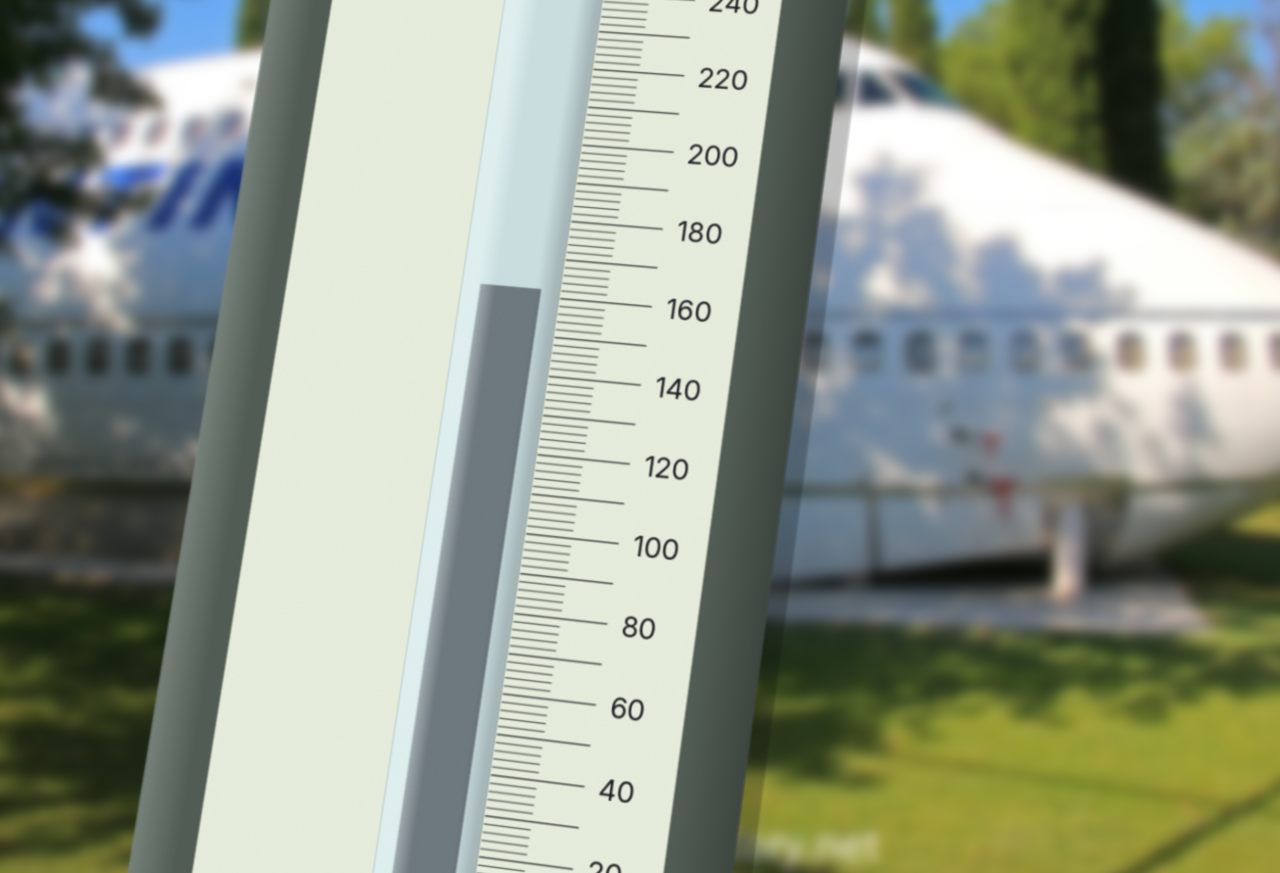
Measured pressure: 162 mmHg
